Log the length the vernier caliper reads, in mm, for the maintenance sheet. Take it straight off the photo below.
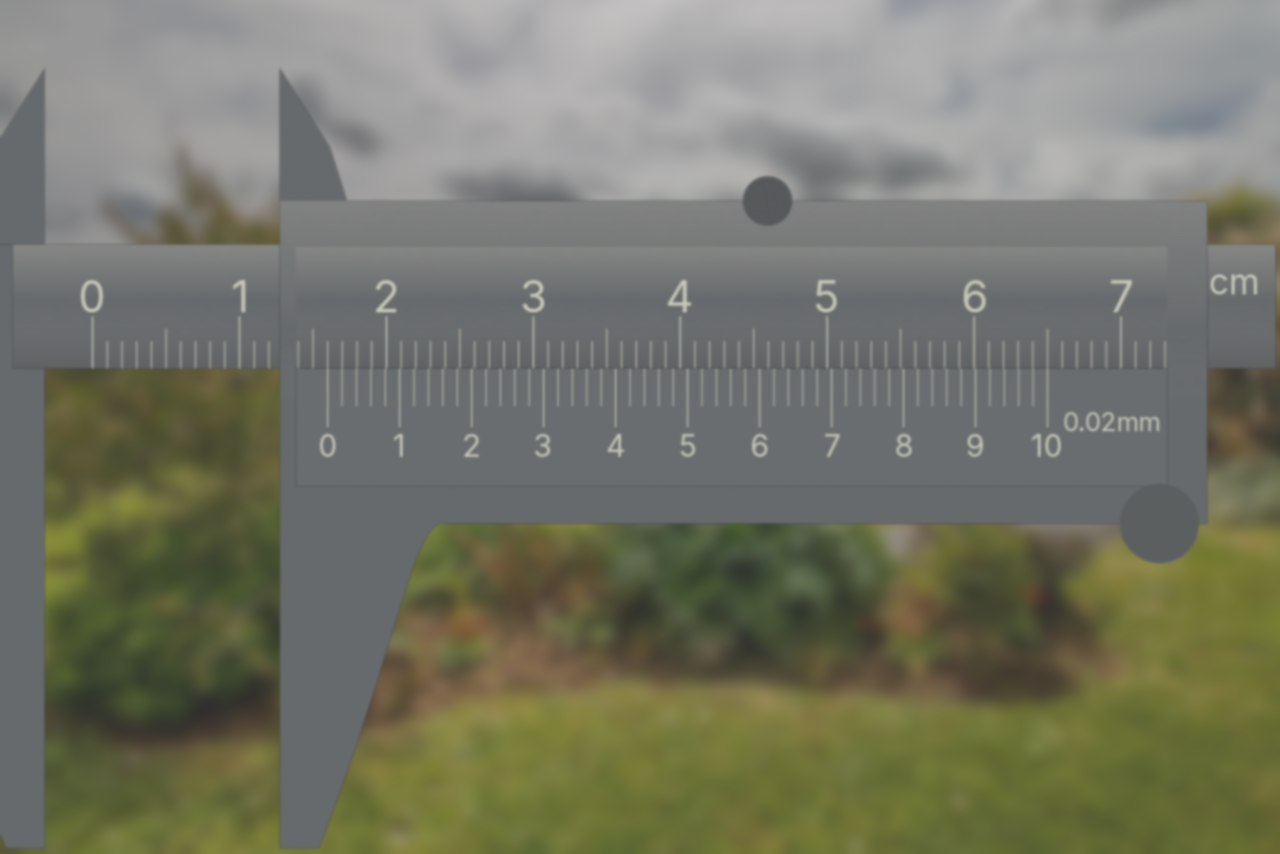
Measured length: 16.0 mm
